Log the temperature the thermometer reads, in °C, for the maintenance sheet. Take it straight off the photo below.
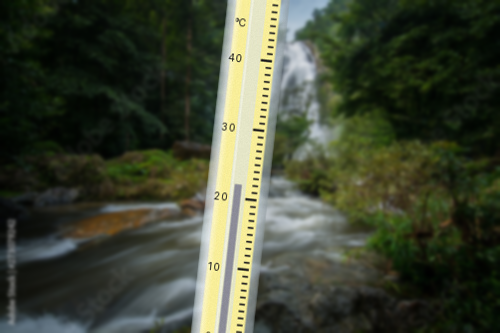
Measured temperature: 22 °C
